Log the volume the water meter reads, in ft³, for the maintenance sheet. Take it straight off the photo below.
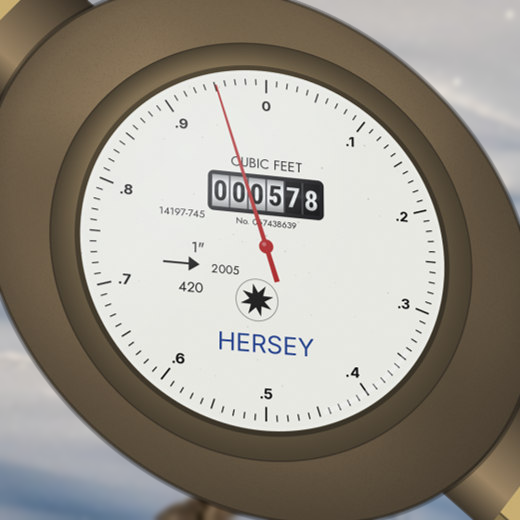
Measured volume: 577.95 ft³
